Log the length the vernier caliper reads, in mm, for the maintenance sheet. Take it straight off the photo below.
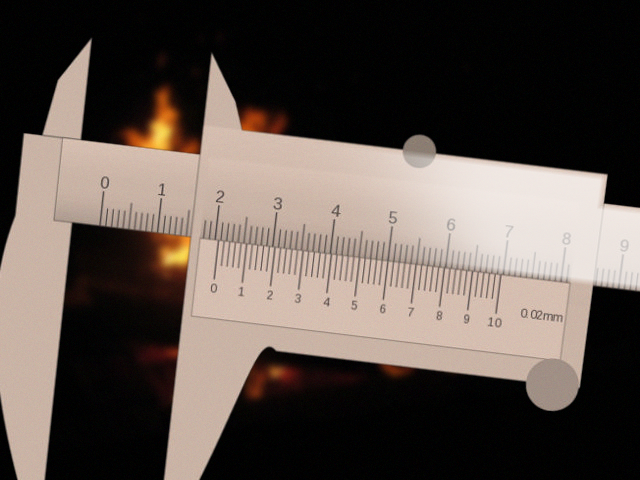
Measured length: 20.6 mm
